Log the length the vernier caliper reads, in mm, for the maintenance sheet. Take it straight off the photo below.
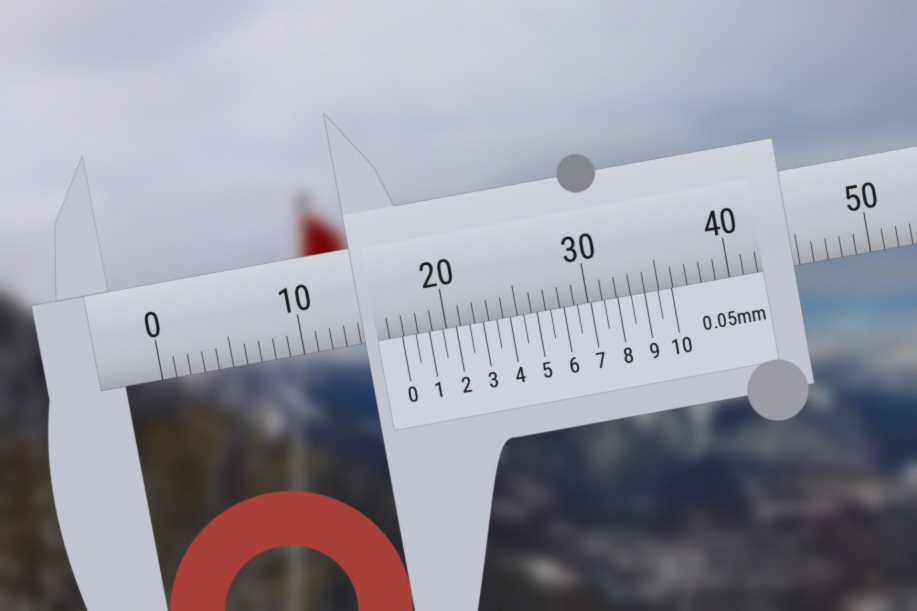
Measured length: 16.9 mm
